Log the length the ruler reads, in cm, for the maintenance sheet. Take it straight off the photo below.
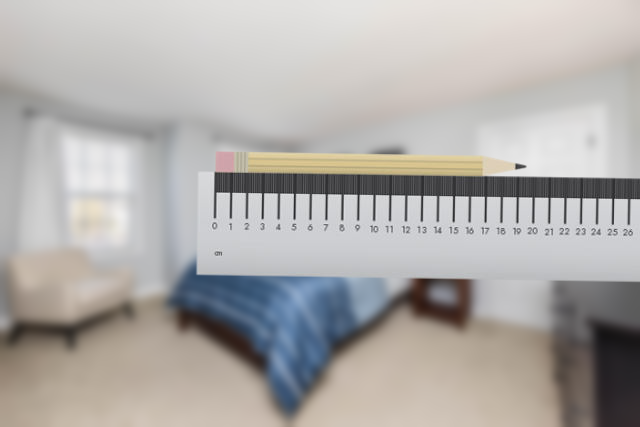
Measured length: 19.5 cm
